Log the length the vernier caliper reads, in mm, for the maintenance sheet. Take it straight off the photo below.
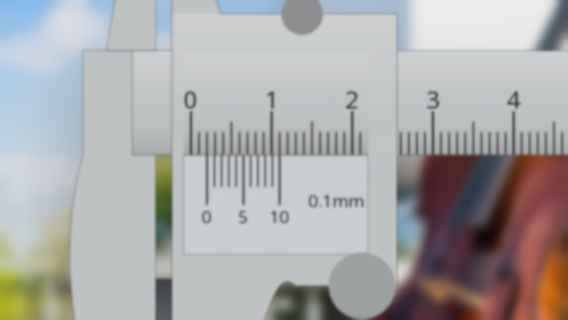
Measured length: 2.0 mm
